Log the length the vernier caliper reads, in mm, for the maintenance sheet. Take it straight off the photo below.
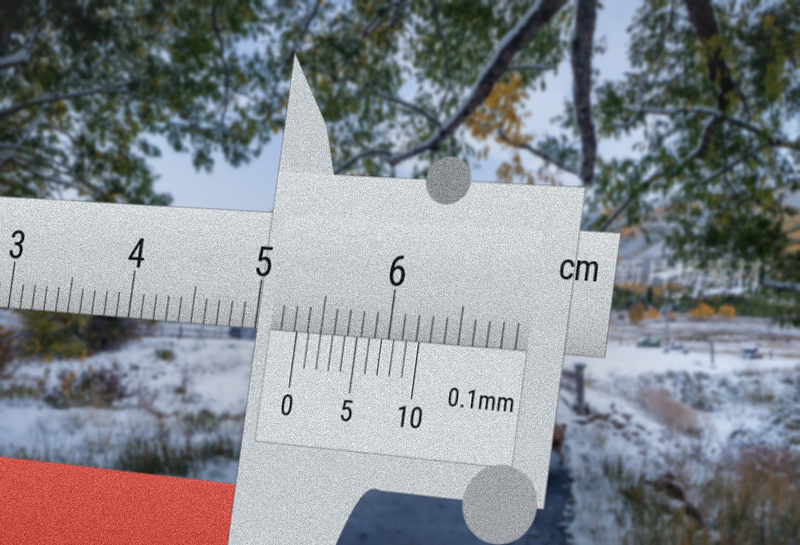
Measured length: 53.2 mm
